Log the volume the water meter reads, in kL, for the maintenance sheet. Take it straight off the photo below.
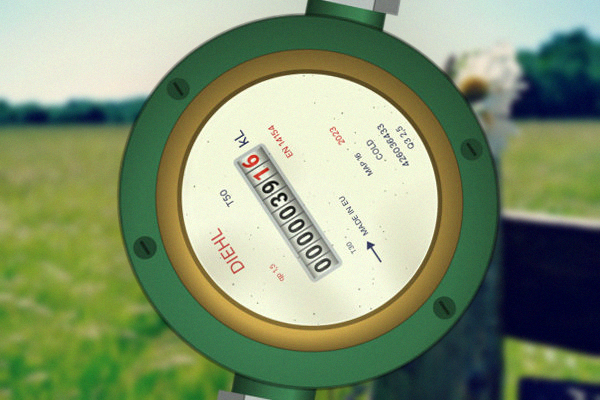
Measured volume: 39.16 kL
